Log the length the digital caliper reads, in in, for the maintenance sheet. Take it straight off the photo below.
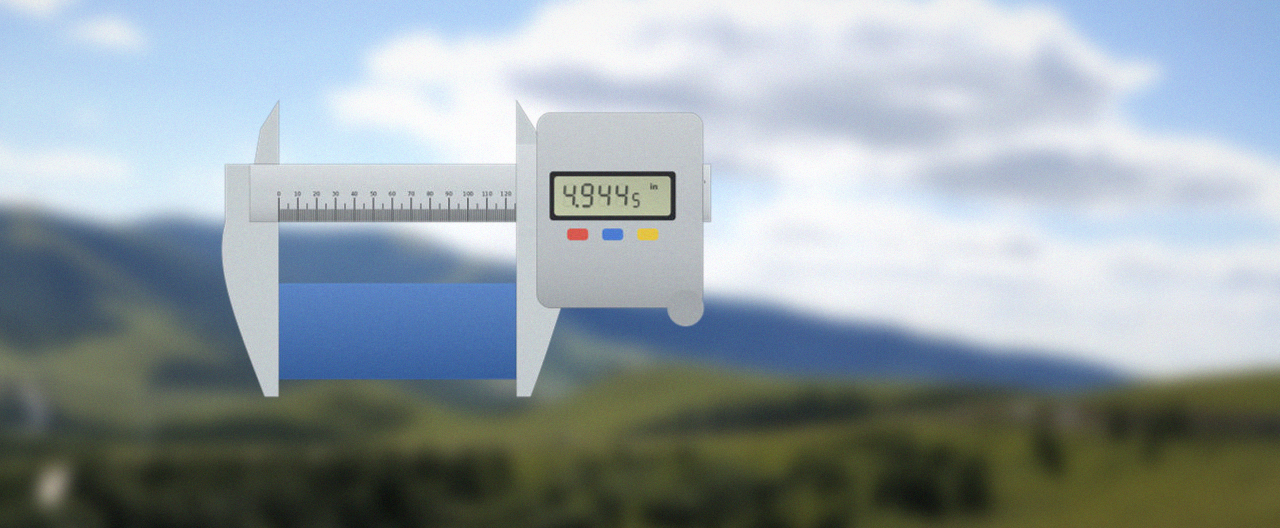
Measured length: 4.9445 in
